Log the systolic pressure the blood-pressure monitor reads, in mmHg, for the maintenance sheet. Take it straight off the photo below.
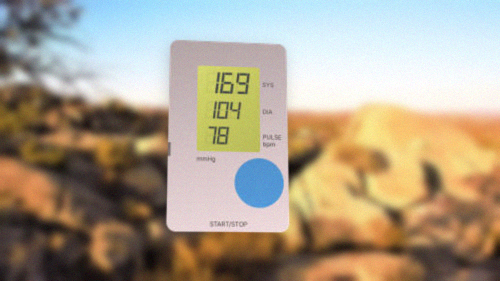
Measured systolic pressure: 169 mmHg
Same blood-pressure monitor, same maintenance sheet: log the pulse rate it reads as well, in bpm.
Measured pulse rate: 78 bpm
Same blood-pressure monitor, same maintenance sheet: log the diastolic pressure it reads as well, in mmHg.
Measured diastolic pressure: 104 mmHg
